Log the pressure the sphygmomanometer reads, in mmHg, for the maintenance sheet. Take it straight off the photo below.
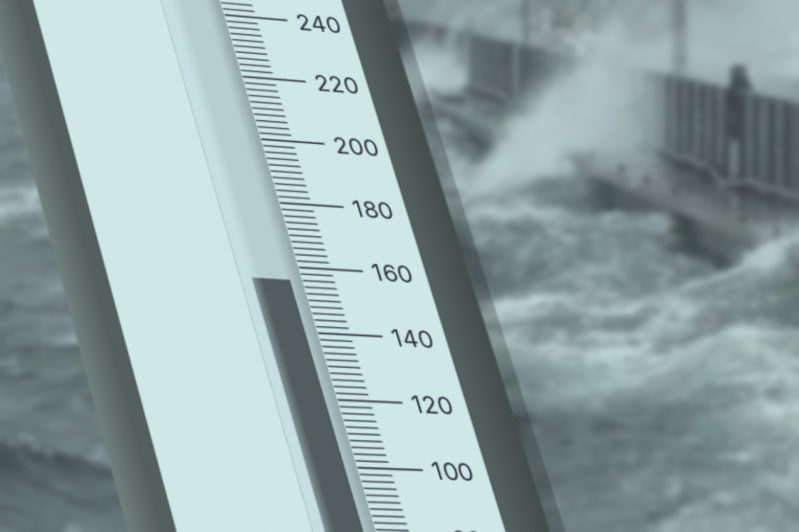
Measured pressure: 156 mmHg
